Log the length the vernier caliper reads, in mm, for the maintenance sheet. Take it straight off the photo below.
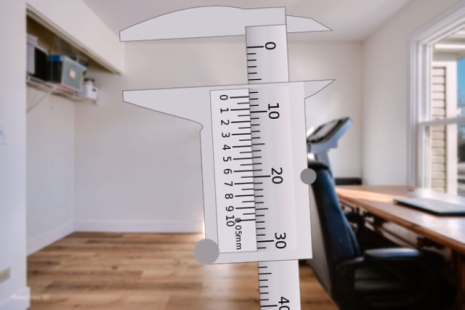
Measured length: 7.6 mm
